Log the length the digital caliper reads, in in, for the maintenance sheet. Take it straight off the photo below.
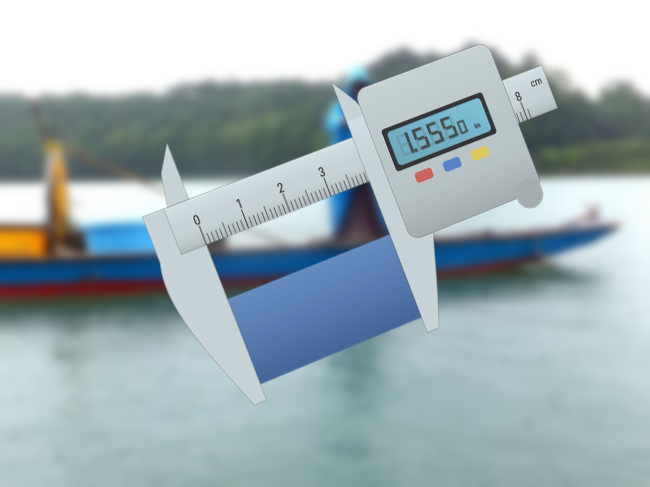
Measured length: 1.5550 in
